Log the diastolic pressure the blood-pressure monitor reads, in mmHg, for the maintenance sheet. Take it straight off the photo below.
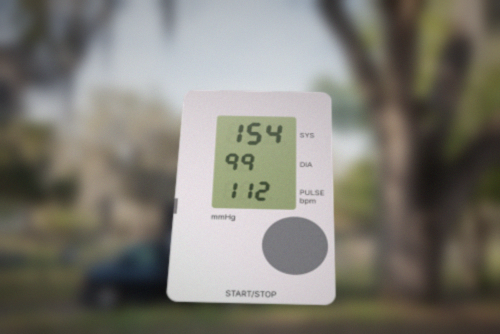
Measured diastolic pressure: 99 mmHg
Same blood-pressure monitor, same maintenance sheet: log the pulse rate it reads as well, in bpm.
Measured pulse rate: 112 bpm
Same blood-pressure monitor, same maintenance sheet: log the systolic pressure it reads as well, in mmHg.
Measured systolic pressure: 154 mmHg
